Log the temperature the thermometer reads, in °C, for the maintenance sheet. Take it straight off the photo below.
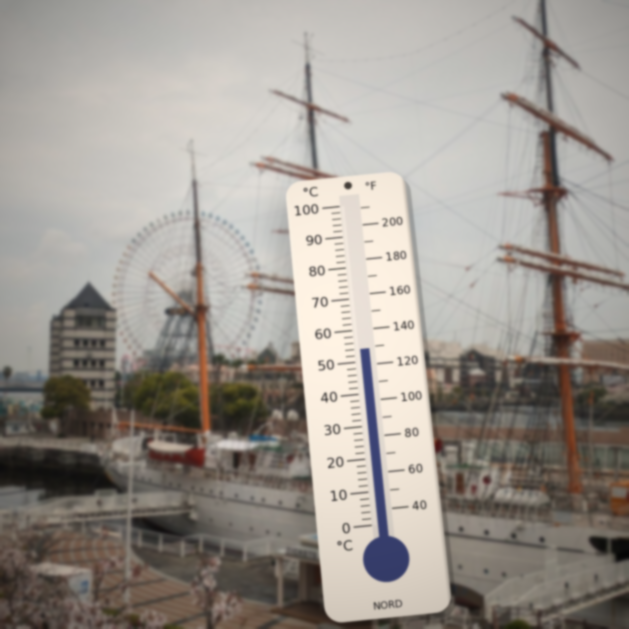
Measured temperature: 54 °C
